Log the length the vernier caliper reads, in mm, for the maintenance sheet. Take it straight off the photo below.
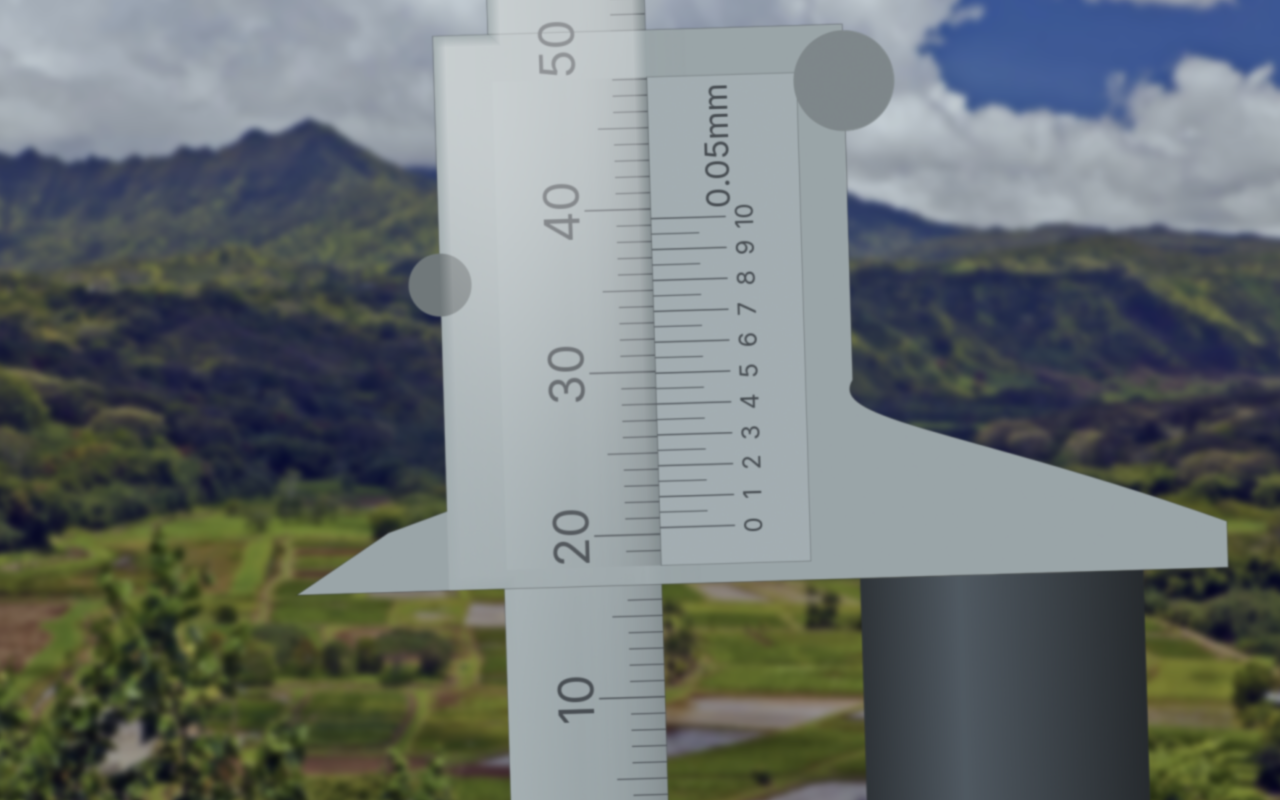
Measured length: 20.4 mm
